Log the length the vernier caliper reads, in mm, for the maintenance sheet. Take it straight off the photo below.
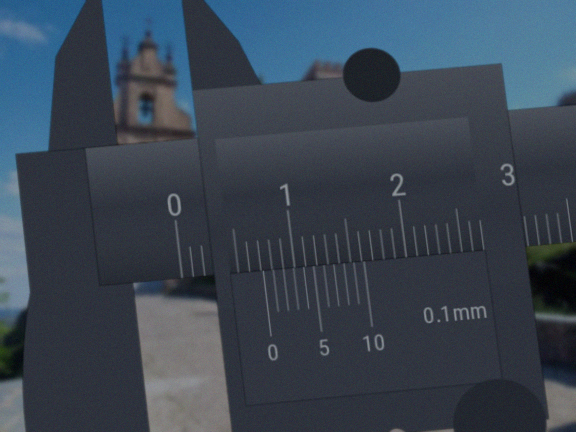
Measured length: 7.2 mm
